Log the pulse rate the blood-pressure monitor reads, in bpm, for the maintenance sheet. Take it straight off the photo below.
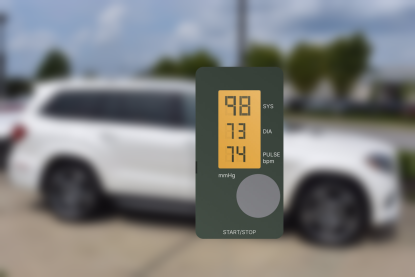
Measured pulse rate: 74 bpm
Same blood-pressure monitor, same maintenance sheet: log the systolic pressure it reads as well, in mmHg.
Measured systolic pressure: 98 mmHg
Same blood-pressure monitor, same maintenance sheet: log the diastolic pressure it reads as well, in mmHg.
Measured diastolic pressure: 73 mmHg
